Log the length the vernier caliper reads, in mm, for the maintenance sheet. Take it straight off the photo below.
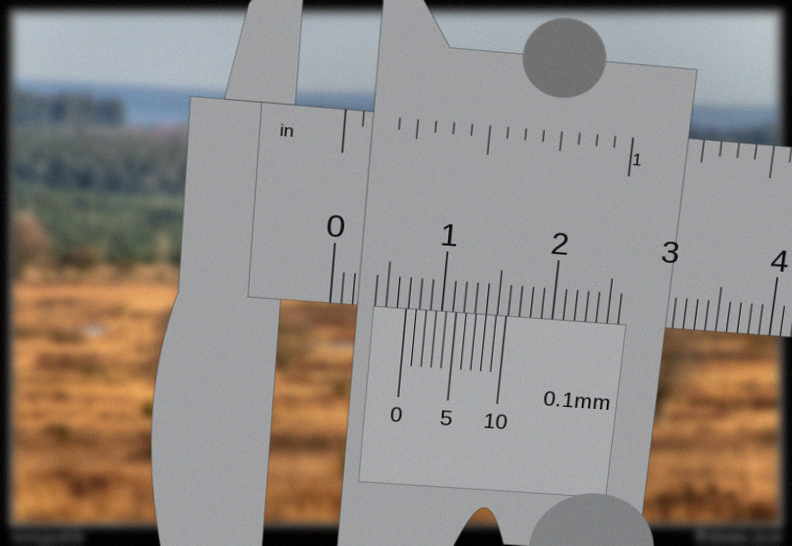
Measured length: 6.8 mm
